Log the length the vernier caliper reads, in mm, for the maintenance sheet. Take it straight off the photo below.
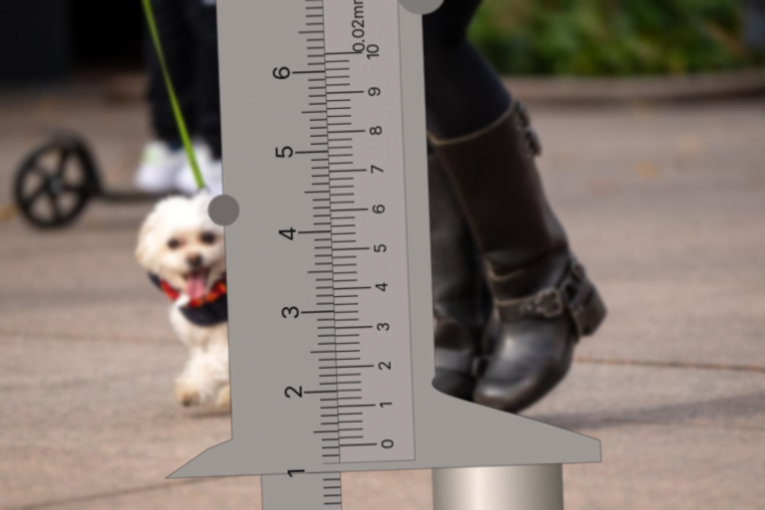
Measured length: 13.2 mm
